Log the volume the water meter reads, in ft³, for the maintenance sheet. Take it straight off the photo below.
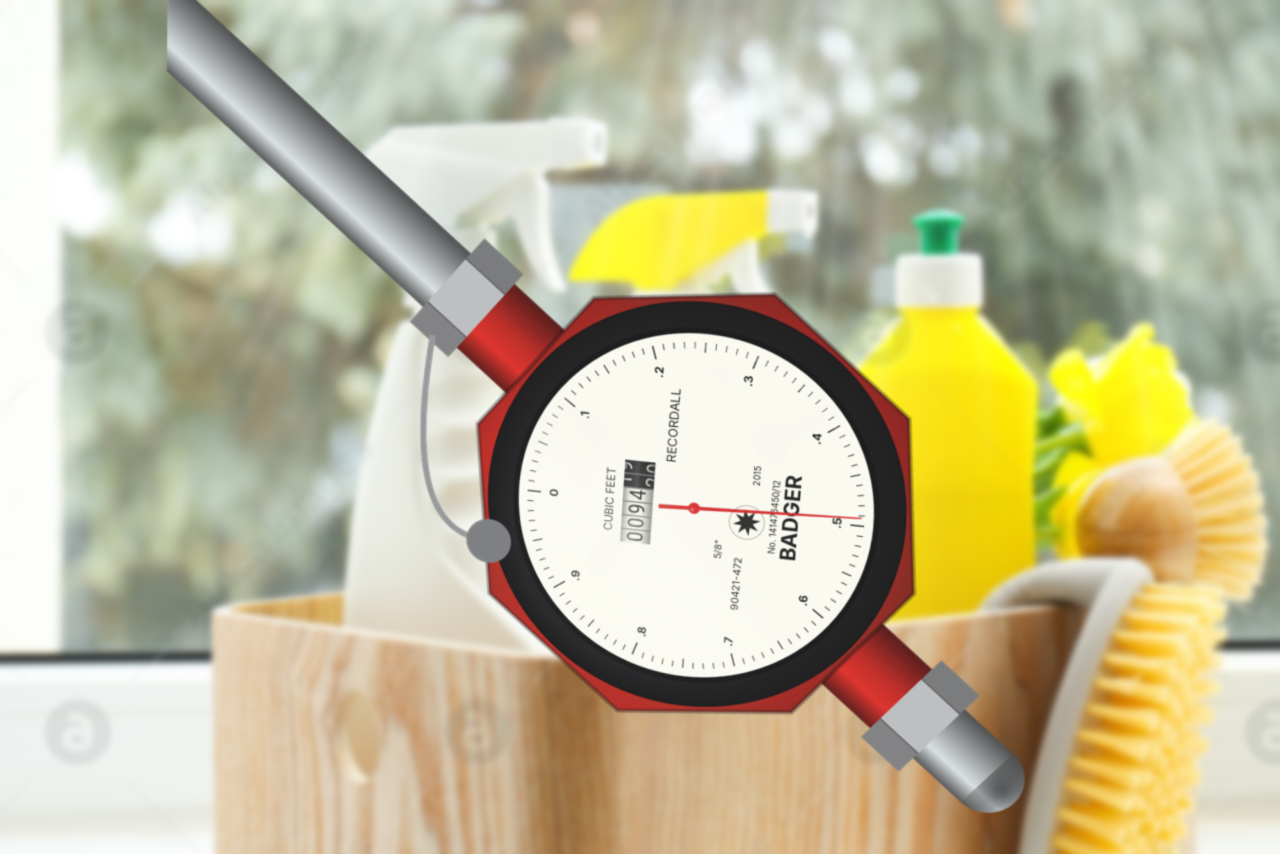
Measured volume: 9419.49 ft³
